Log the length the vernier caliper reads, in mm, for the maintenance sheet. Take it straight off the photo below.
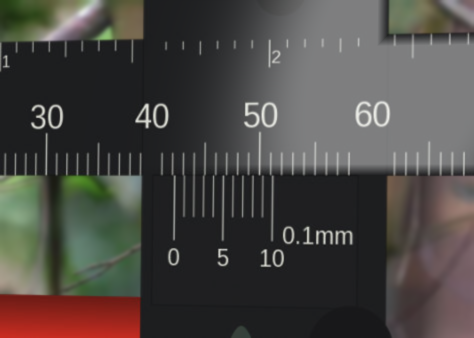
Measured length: 42.2 mm
